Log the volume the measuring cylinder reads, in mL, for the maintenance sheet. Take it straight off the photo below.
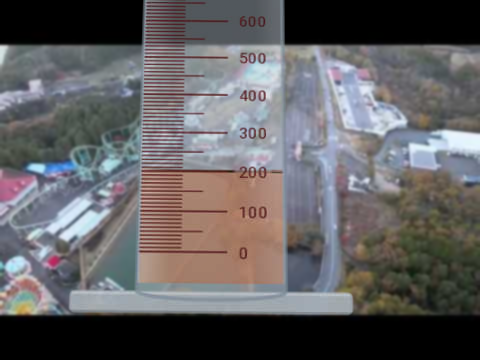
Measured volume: 200 mL
